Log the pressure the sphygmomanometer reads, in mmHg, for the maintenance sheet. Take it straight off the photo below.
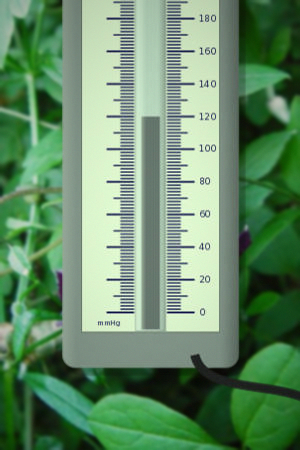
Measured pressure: 120 mmHg
